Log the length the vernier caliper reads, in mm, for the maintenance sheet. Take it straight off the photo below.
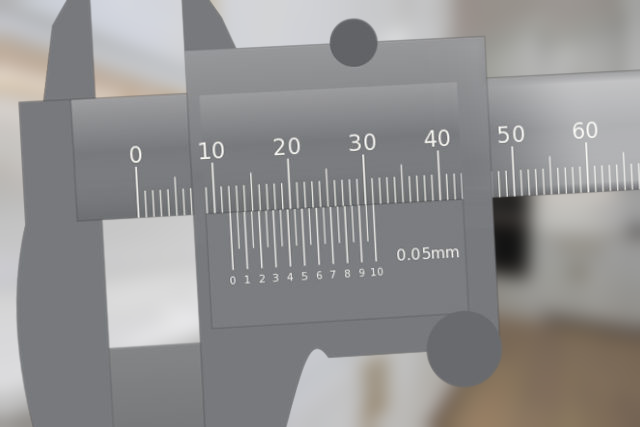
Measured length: 12.0 mm
